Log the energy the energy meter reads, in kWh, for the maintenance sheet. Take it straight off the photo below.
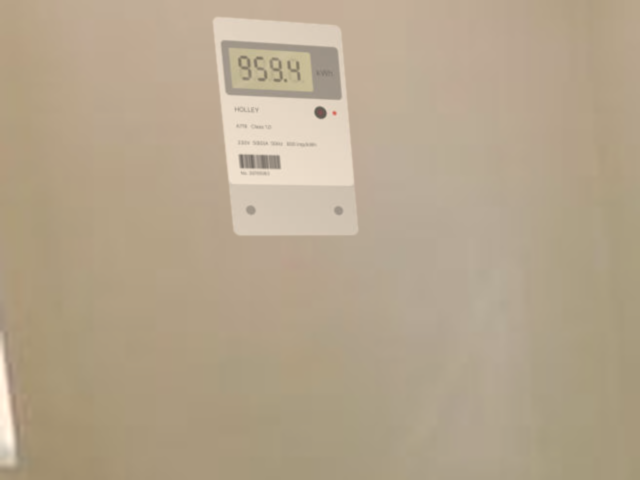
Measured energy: 959.4 kWh
